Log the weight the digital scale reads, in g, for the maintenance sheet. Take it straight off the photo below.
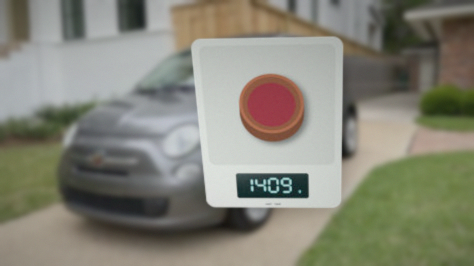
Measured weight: 1409 g
